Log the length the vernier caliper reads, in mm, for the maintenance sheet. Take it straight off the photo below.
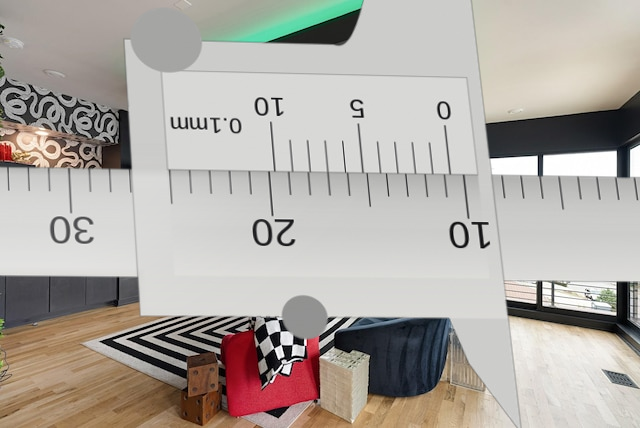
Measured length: 10.7 mm
